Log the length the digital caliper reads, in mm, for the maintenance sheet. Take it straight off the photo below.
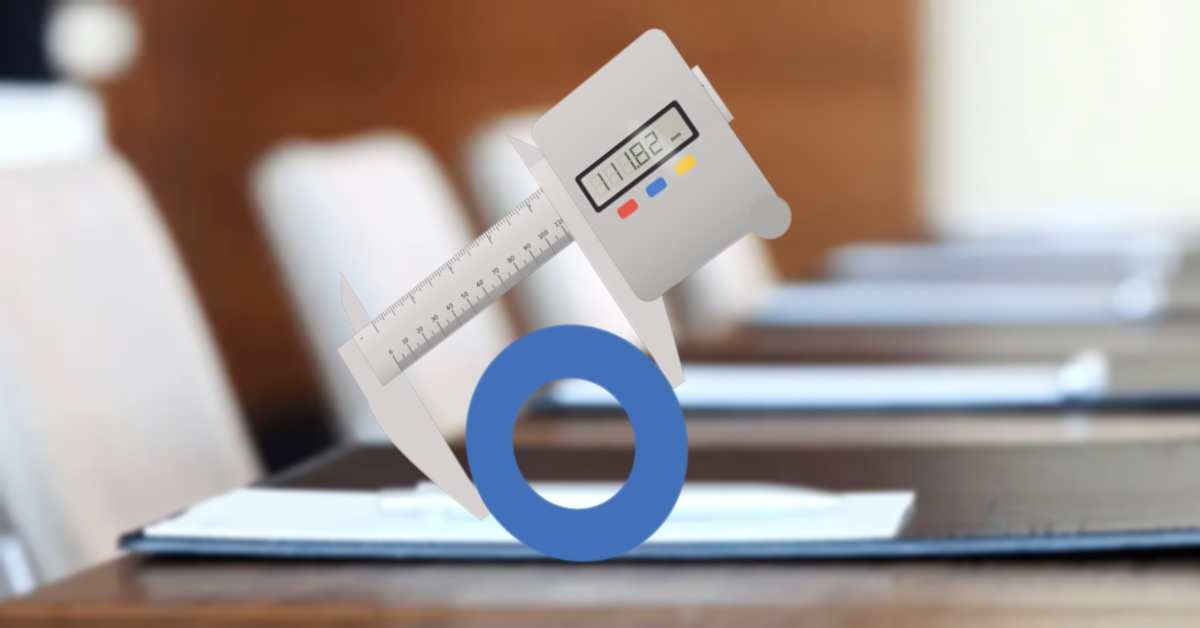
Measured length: 111.82 mm
